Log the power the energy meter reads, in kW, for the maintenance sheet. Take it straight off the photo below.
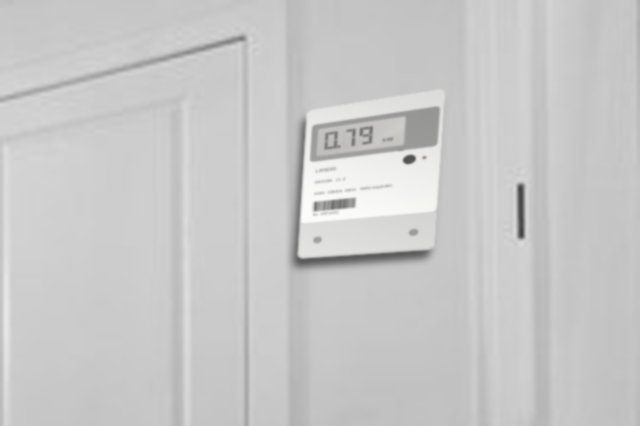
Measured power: 0.79 kW
